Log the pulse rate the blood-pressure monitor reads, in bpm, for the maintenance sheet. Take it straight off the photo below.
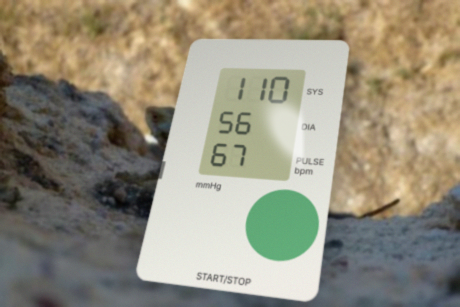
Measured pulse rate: 67 bpm
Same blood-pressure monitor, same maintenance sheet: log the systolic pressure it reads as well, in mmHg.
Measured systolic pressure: 110 mmHg
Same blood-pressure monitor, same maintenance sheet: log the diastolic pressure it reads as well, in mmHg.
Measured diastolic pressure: 56 mmHg
